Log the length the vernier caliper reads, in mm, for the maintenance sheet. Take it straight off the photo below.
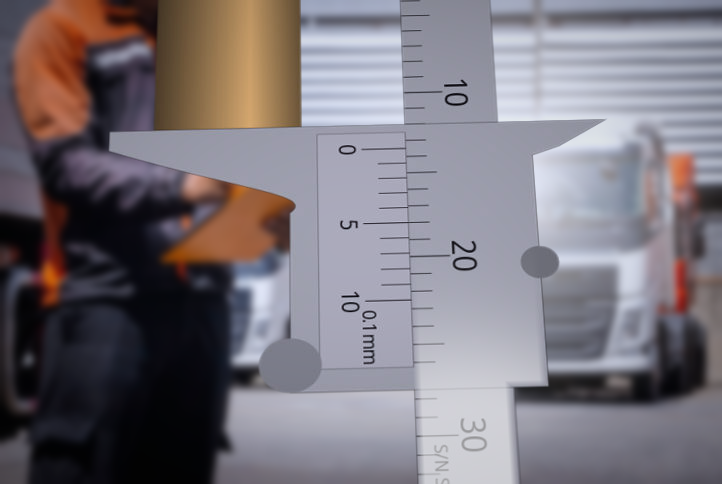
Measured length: 13.5 mm
